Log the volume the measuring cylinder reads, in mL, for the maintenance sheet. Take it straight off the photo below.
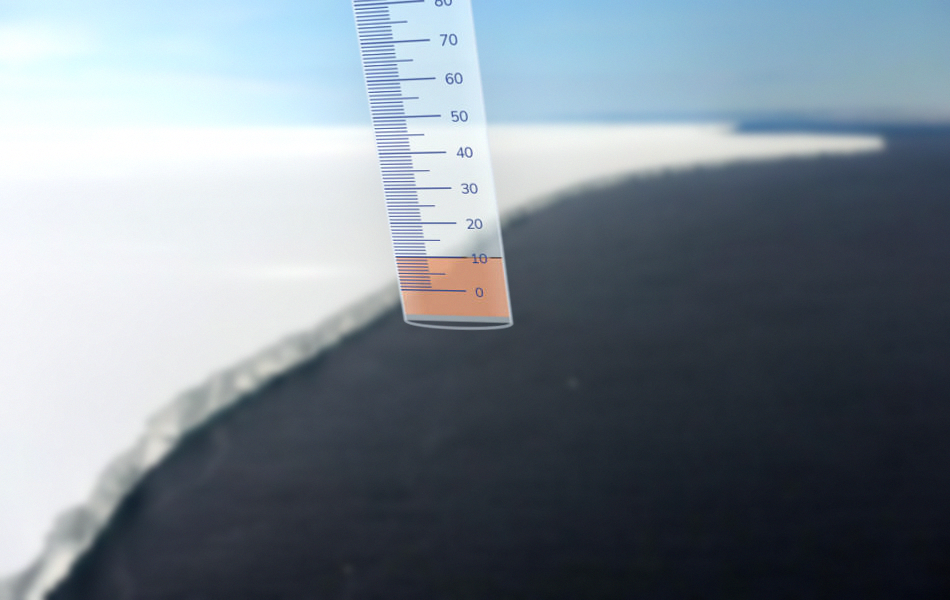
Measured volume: 10 mL
